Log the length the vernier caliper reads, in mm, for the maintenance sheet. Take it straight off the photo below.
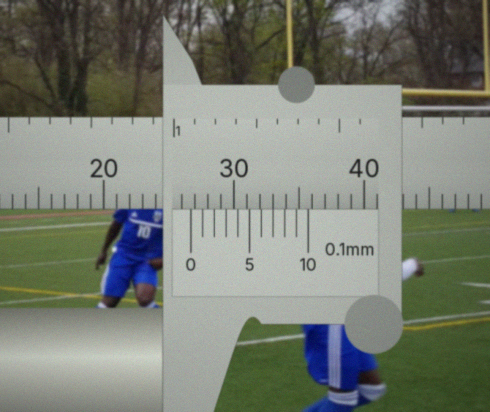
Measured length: 26.7 mm
